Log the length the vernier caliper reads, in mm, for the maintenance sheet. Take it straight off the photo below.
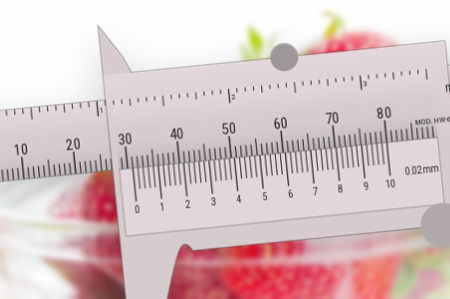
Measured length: 31.0 mm
